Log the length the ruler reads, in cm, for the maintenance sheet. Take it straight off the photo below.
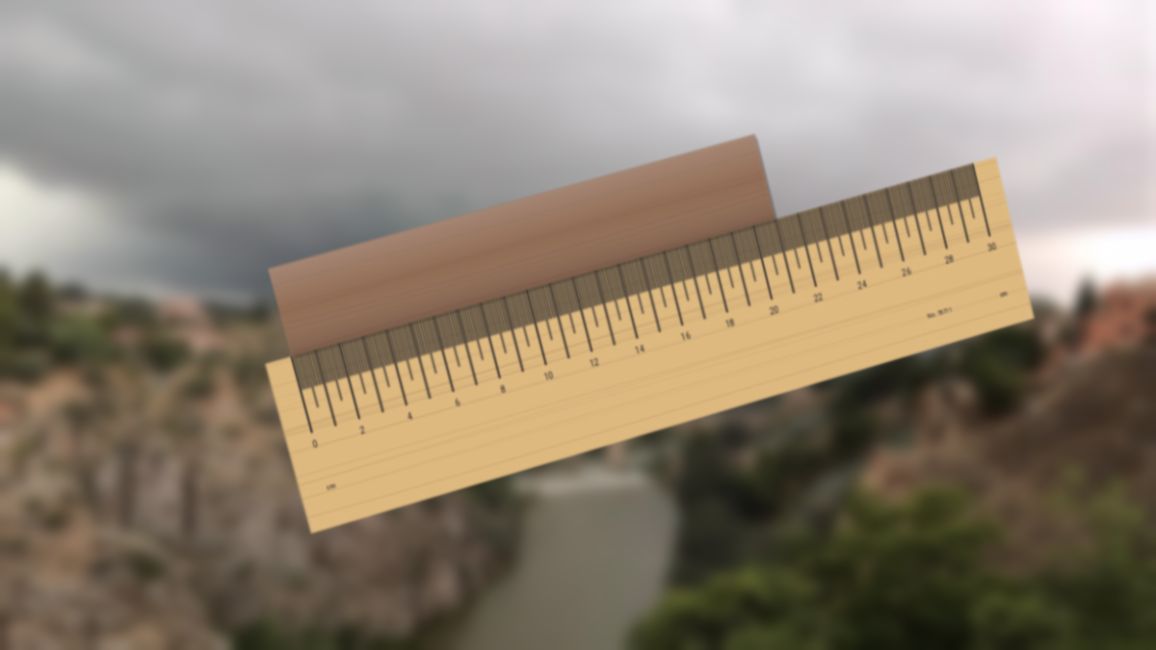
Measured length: 21 cm
